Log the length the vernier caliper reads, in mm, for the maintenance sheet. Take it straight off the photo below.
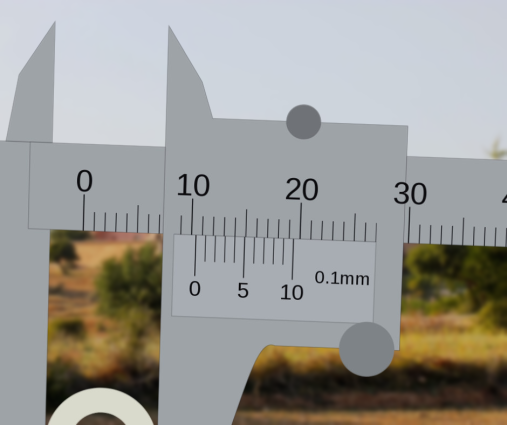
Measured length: 10.4 mm
